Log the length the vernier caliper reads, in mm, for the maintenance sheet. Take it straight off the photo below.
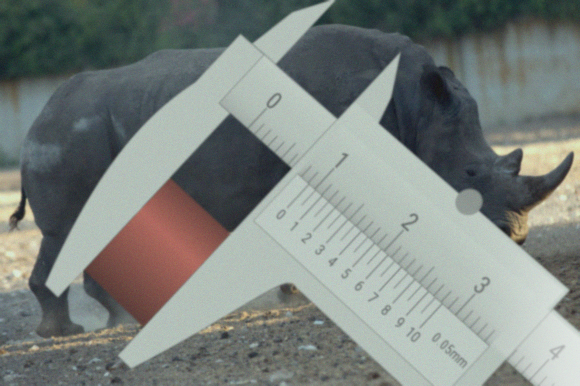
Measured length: 9.2 mm
